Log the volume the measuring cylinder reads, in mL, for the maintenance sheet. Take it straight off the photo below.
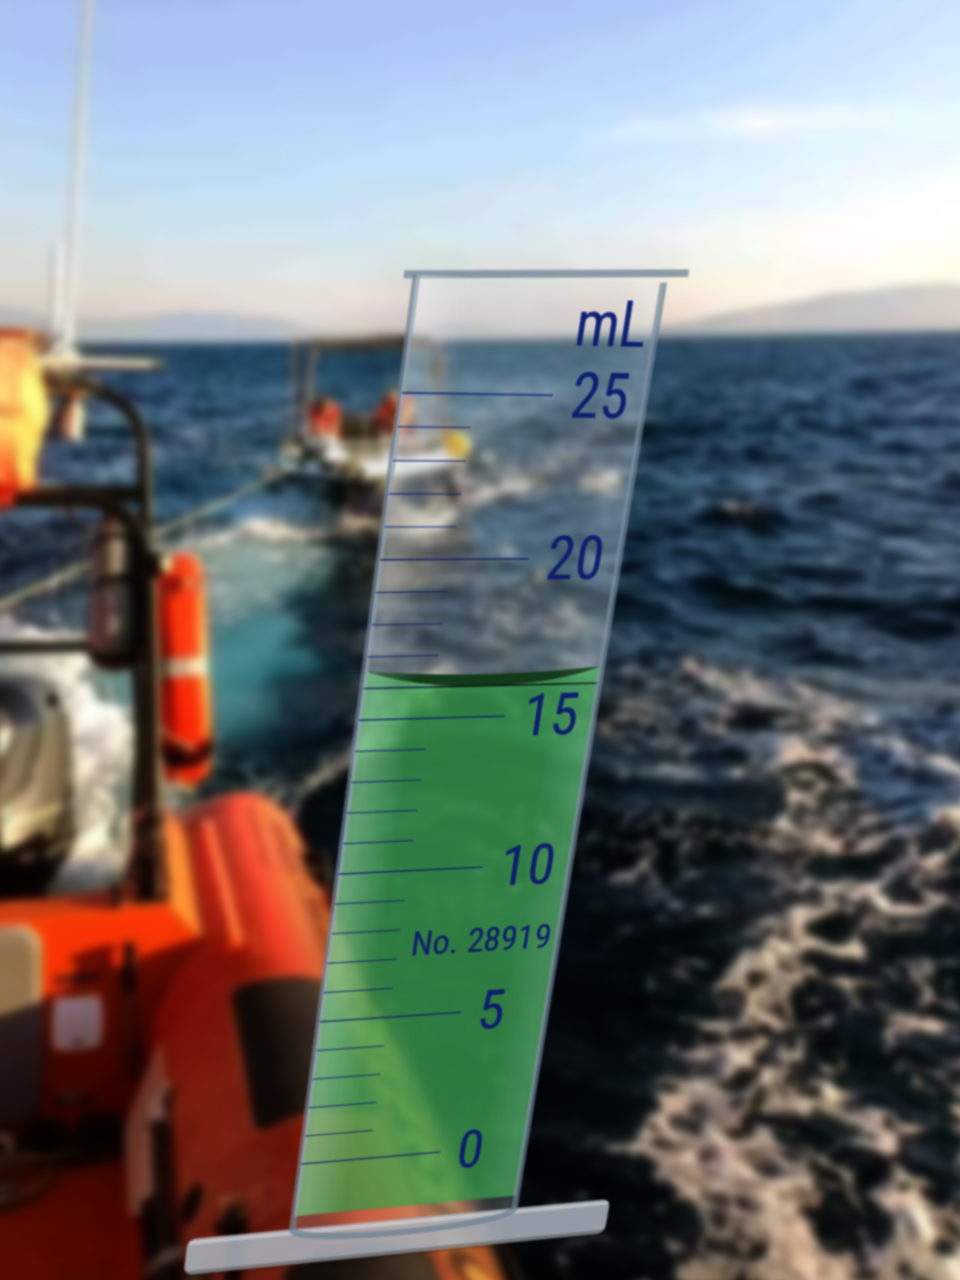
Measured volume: 16 mL
